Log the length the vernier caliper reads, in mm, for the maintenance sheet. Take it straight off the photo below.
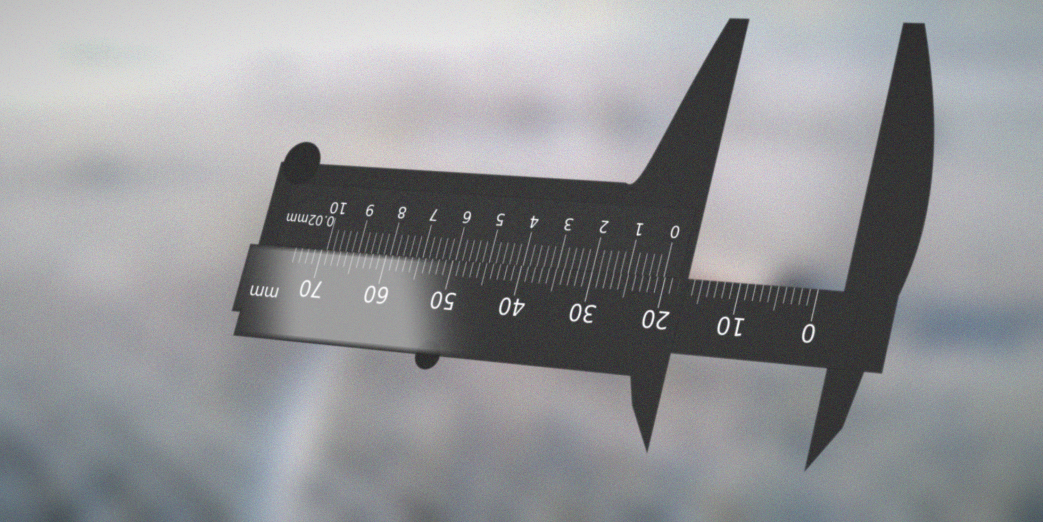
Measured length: 20.2 mm
